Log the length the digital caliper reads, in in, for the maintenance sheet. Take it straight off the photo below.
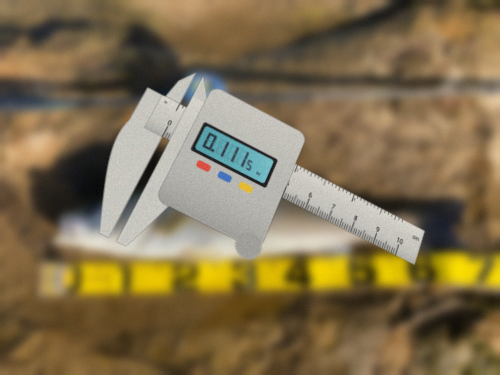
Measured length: 0.1115 in
